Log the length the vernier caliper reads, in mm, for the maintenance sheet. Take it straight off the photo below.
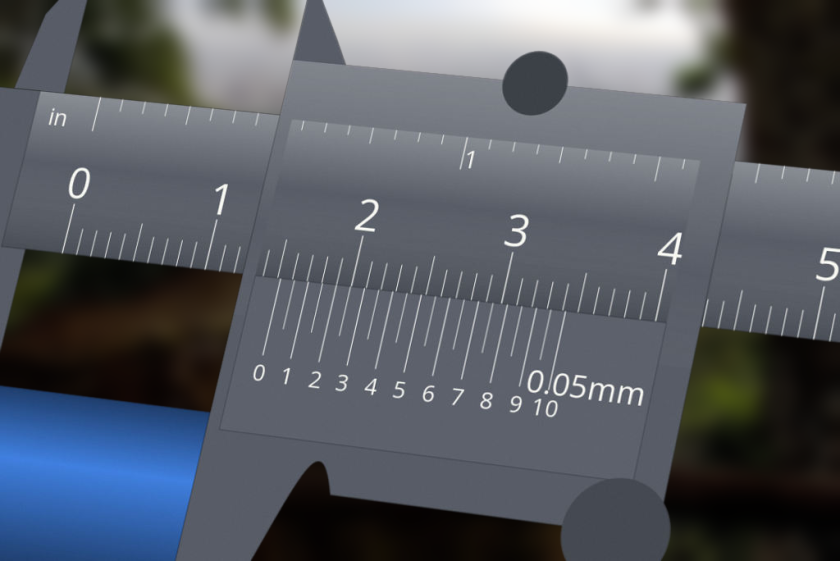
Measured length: 15.2 mm
